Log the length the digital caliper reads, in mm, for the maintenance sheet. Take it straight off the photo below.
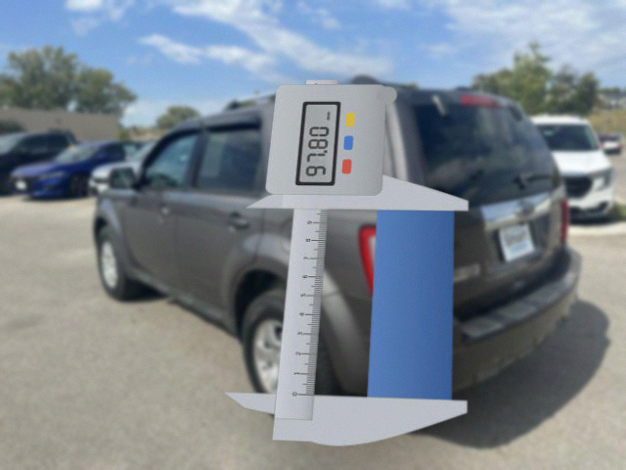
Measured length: 97.80 mm
